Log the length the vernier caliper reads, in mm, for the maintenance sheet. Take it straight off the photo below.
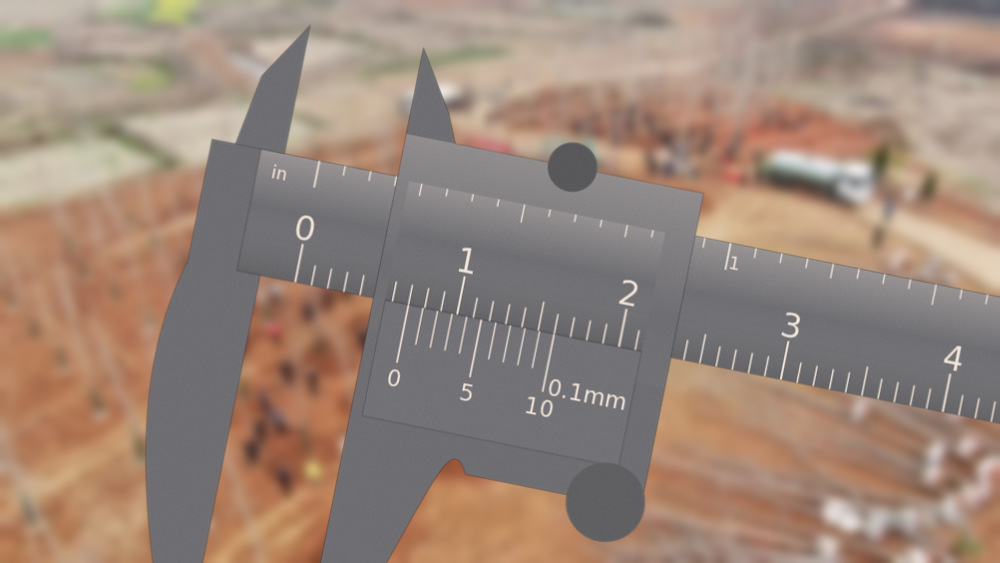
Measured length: 7.0 mm
